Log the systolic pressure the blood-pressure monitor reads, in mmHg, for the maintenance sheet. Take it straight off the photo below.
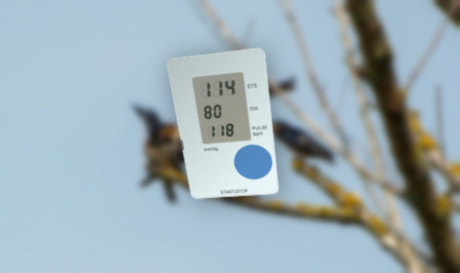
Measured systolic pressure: 114 mmHg
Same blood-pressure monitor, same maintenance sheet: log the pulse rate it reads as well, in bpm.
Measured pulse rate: 118 bpm
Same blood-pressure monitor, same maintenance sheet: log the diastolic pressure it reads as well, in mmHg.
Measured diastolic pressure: 80 mmHg
